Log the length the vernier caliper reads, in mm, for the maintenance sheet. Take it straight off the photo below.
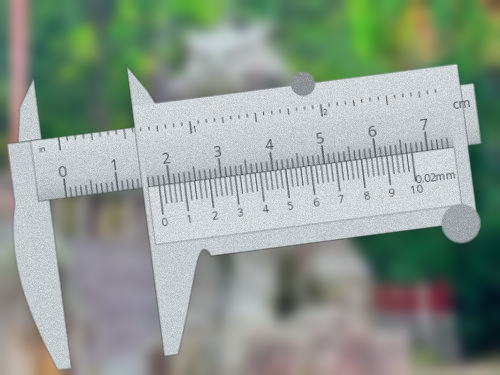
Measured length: 18.0 mm
